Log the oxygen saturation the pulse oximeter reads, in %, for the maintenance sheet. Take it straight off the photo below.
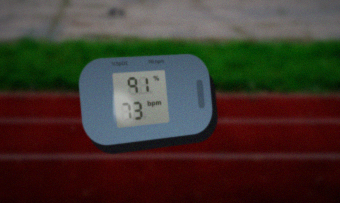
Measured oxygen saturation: 91 %
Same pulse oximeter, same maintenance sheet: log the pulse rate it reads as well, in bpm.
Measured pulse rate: 73 bpm
